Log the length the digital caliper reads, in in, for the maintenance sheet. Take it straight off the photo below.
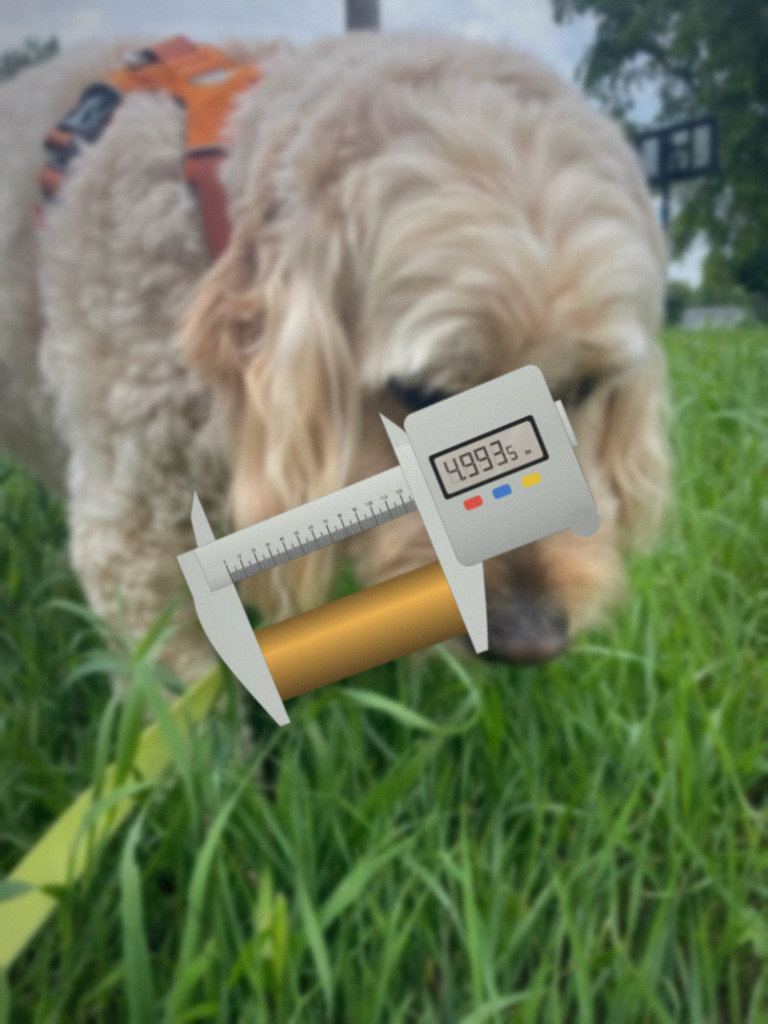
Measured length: 4.9935 in
